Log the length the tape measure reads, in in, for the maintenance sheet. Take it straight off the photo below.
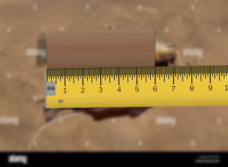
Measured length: 6 in
